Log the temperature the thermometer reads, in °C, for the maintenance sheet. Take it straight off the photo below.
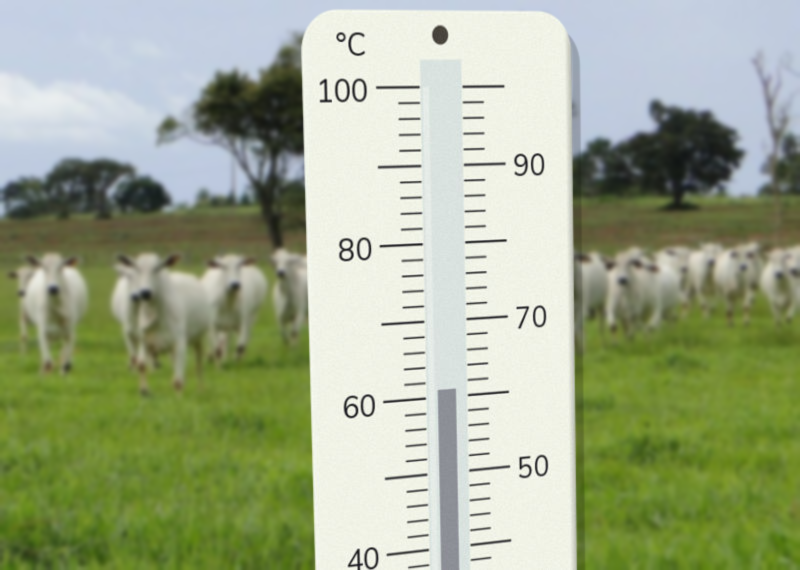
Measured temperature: 61 °C
